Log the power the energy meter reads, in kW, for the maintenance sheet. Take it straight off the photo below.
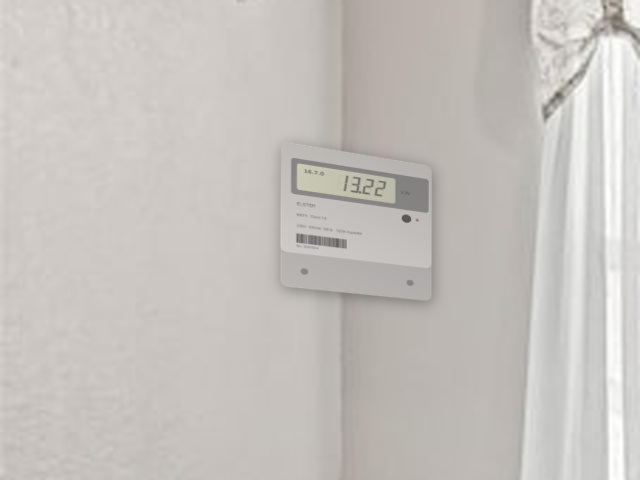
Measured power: 13.22 kW
